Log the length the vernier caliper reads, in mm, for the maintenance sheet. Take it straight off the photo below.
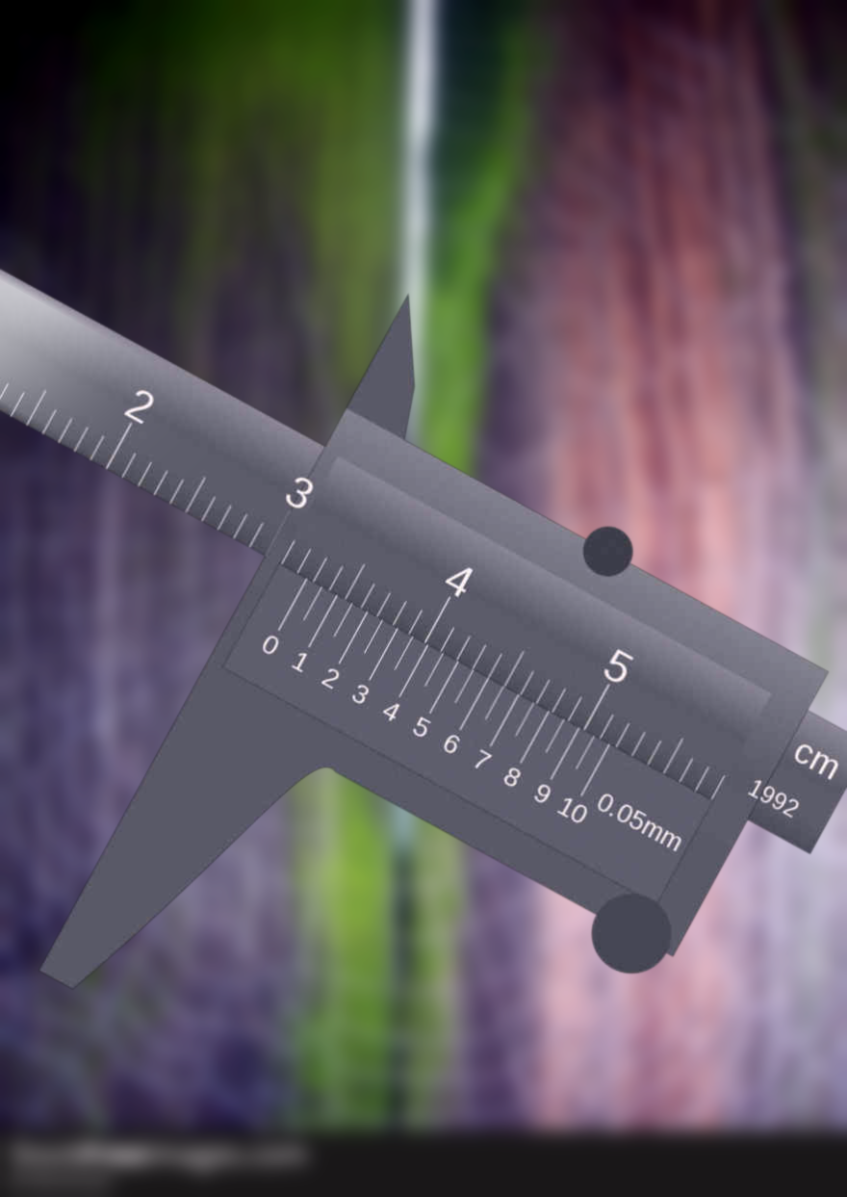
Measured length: 32.6 mm
